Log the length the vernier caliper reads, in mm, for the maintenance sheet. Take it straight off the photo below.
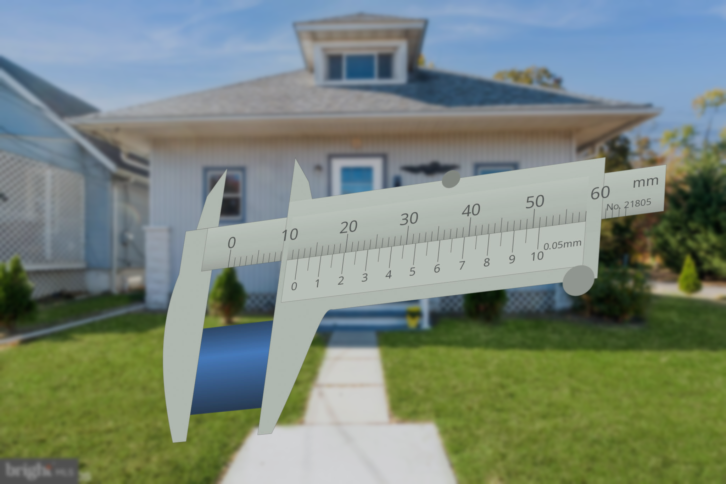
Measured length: 12.0 mm
